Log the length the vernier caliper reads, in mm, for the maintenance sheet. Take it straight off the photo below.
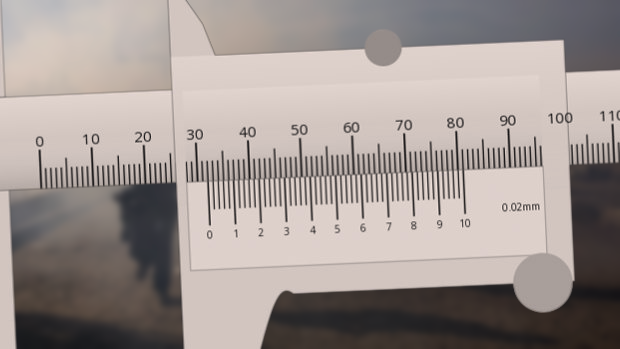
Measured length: 32.0 mm
